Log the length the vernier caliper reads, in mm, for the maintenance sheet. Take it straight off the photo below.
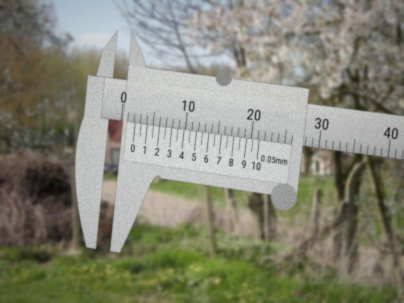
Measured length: 2.2 mm
